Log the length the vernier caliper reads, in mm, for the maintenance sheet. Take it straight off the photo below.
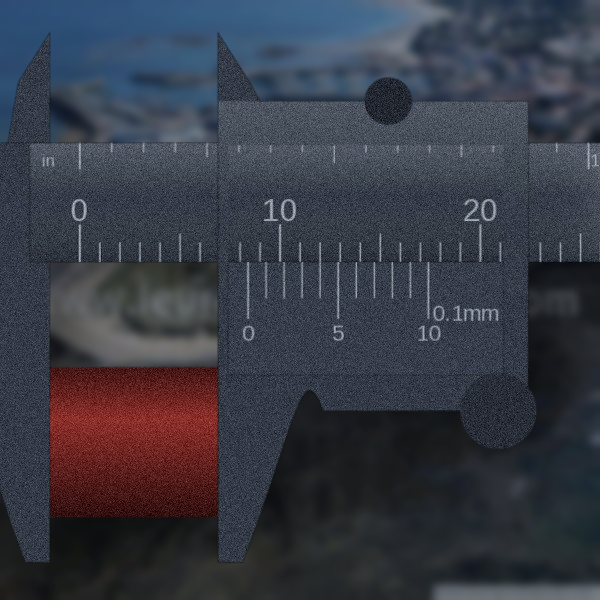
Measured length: 8.4 mm
